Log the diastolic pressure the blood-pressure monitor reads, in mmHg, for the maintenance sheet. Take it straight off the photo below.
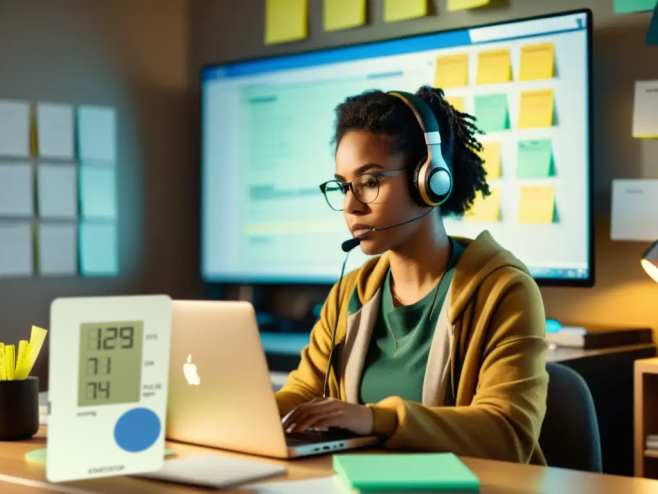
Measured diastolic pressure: 71 mmHg
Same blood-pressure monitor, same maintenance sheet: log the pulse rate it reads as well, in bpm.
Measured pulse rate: 74 bpm
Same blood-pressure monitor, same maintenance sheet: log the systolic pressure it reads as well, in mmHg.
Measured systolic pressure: 129 mmHg
